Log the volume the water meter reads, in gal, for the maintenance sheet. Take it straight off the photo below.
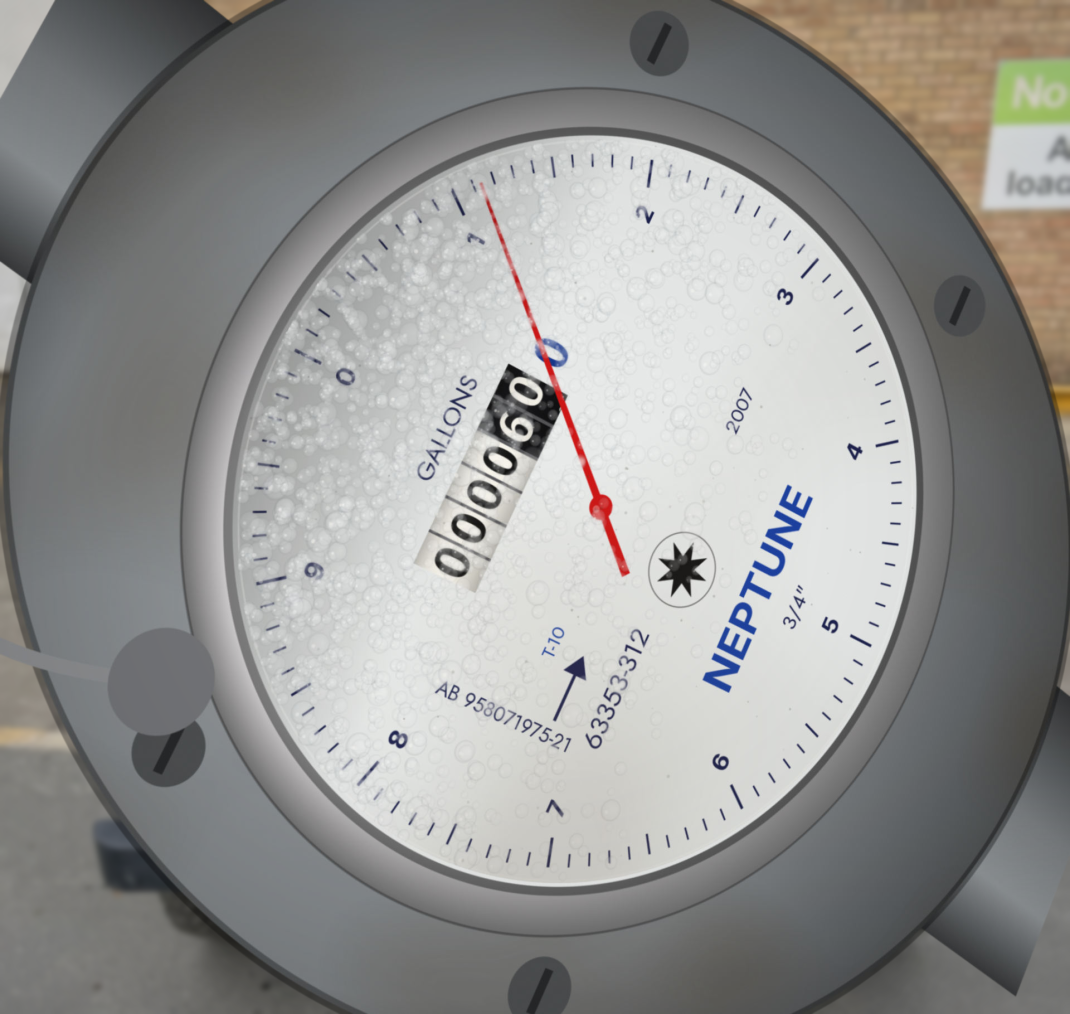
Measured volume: 601.1 gal
